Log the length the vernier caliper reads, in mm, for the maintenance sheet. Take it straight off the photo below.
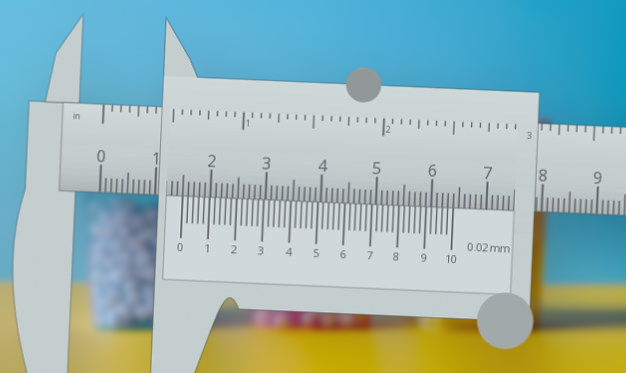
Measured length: 15.0 mm
